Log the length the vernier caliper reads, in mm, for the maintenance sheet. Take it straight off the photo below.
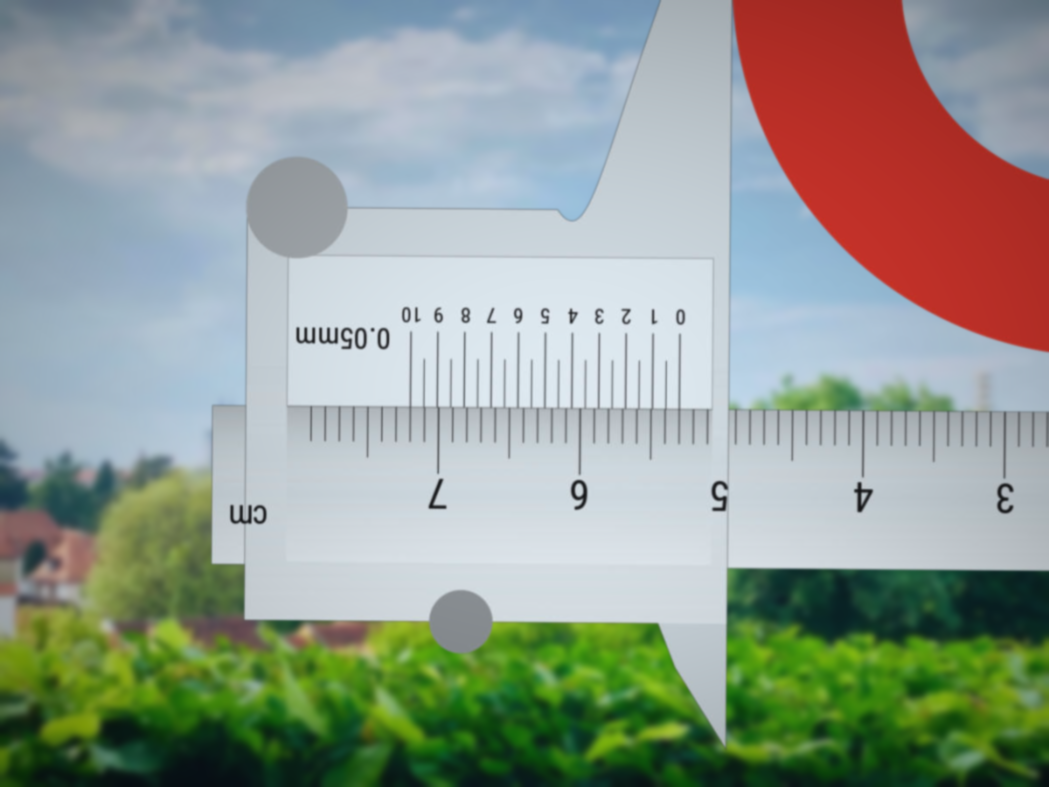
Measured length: 53.0 mm
